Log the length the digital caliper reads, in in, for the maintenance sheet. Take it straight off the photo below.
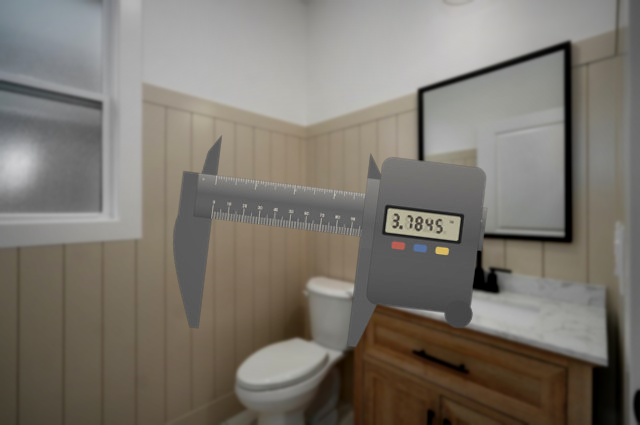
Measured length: 3.7845 in
